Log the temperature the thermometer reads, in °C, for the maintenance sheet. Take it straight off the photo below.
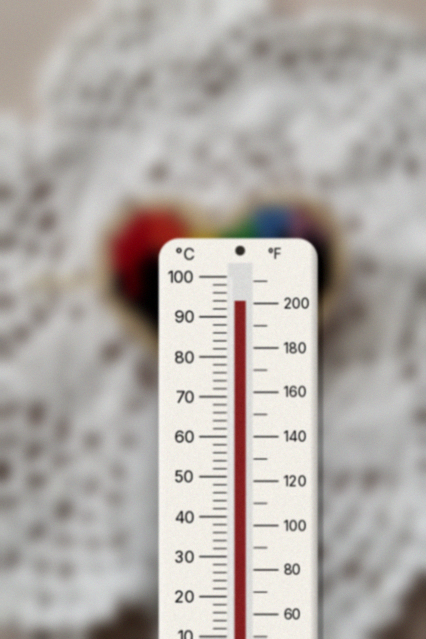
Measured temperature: 94 °C
